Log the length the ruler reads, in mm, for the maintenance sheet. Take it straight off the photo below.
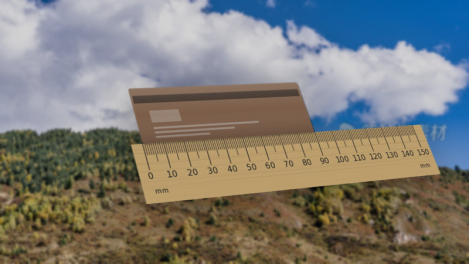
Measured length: 90 mm
